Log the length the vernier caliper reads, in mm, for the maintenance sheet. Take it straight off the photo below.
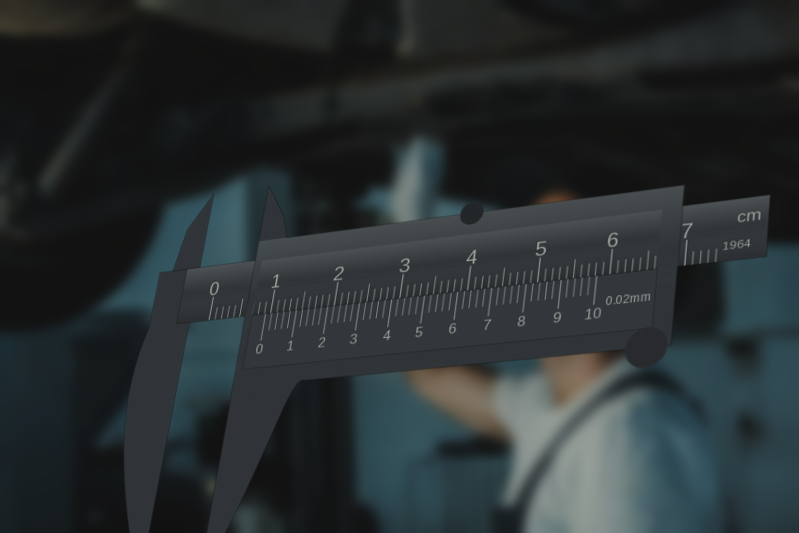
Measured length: 9.2 mm
